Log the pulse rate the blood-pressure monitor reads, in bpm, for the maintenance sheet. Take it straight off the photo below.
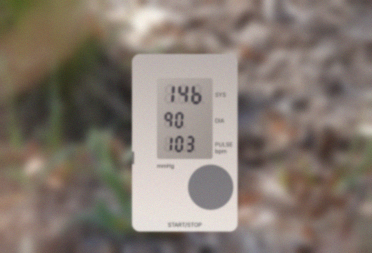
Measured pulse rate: 103 bpm
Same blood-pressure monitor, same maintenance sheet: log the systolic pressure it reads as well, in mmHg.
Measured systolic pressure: 146 mmHg
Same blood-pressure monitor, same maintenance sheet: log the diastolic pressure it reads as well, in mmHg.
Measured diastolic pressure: 90 mmHg
